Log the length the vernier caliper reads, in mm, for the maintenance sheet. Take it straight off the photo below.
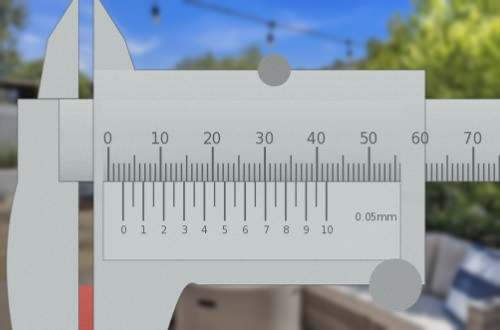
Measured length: 2.8 mm
